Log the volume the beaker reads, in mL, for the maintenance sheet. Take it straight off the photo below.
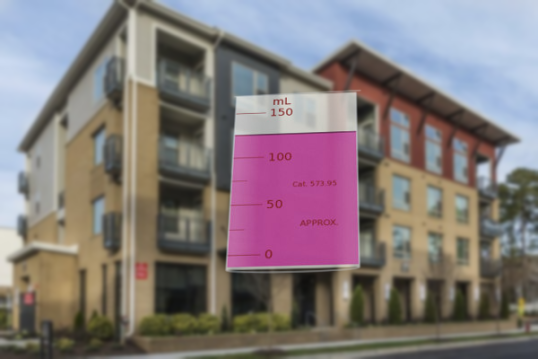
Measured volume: 125 mL
